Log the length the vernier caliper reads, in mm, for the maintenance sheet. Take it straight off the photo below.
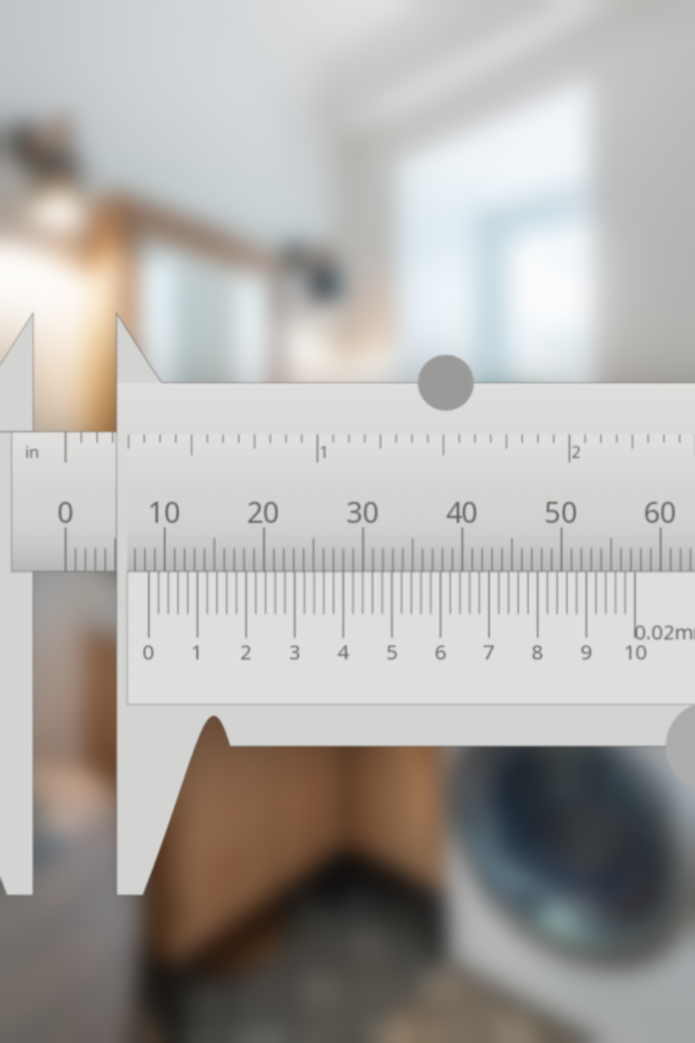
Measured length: 8.4 mm
